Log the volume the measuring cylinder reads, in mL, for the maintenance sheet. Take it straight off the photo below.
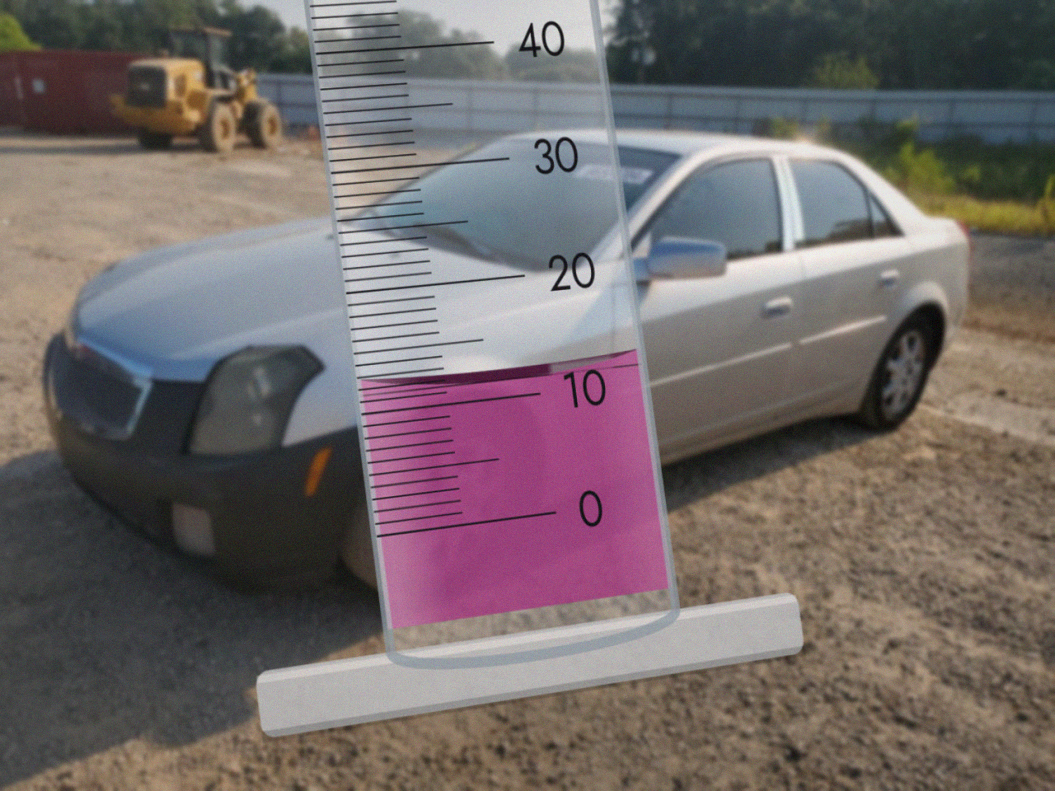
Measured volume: 11.5 mL
